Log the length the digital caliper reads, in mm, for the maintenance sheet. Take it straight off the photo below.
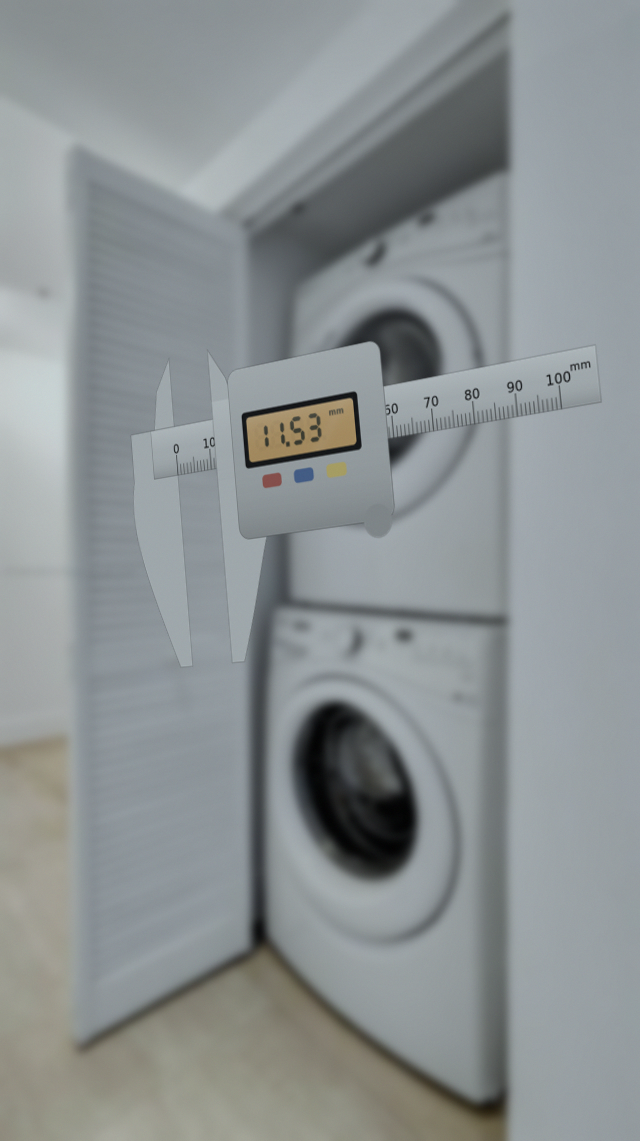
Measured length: 11.53 mm
